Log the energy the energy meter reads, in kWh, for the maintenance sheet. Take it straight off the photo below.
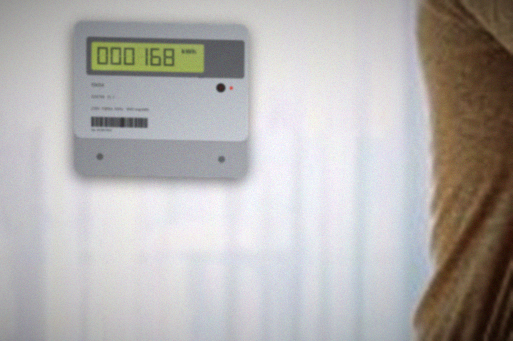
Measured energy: 168 kWh
